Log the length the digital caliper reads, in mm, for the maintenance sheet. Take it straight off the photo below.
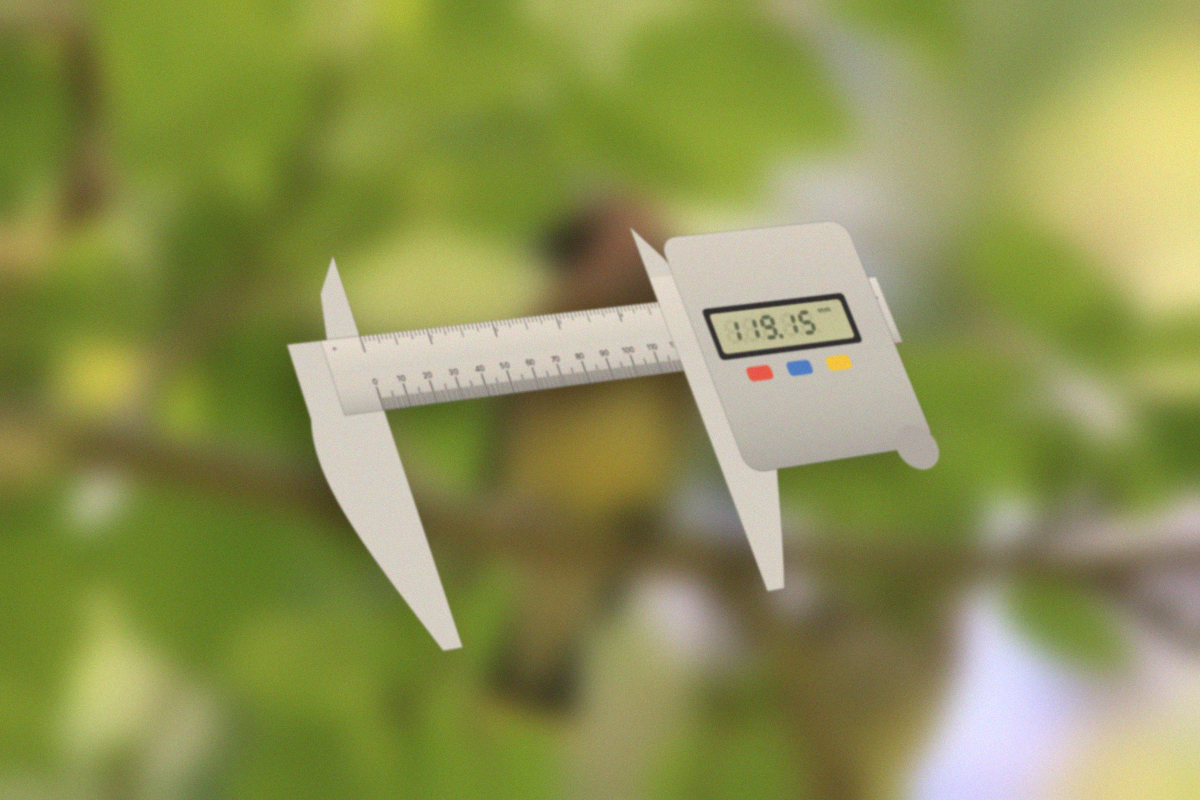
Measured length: 119.15 mm
